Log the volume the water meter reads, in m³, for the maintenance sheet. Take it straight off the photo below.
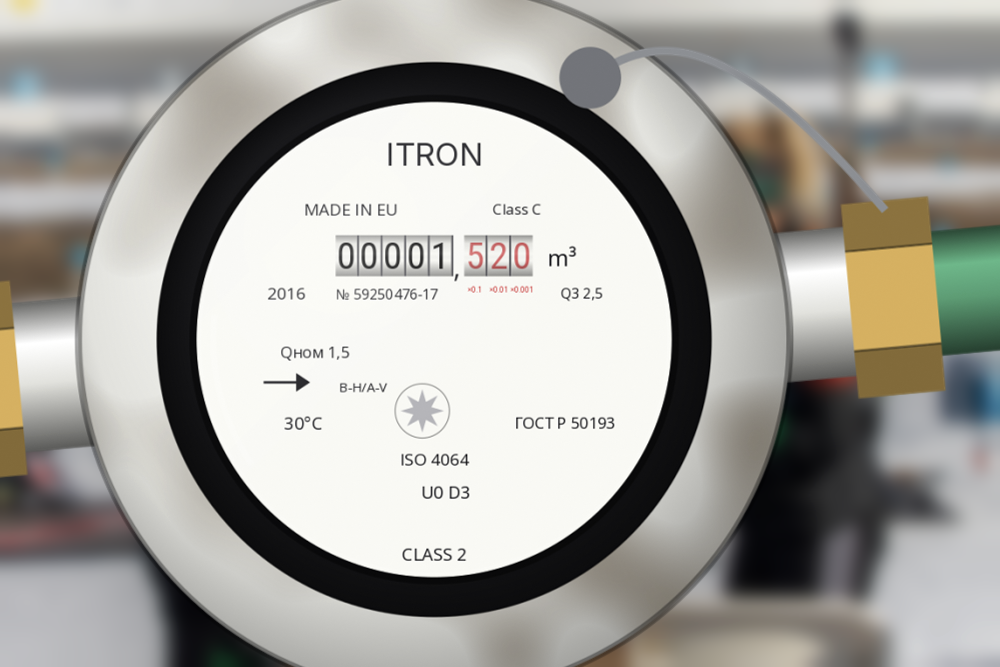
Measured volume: 1.520 m³
